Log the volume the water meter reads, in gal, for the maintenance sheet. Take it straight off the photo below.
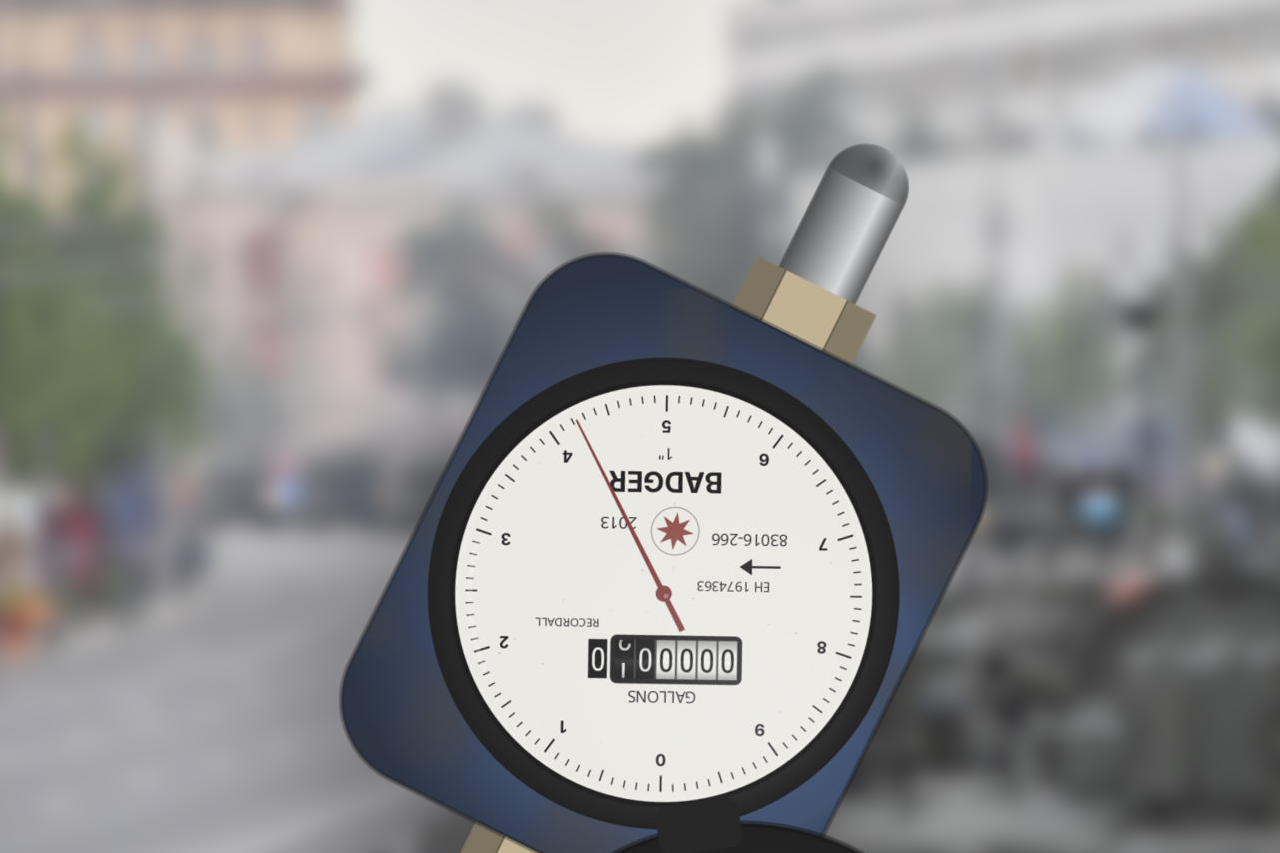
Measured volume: 14.2 gal
